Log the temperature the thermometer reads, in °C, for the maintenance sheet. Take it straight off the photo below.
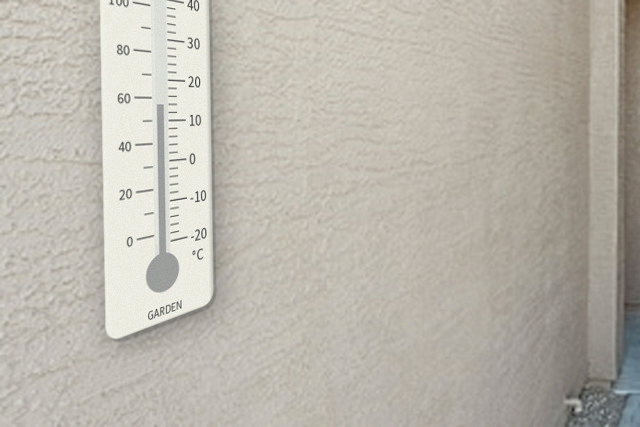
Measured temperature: 14 °C
